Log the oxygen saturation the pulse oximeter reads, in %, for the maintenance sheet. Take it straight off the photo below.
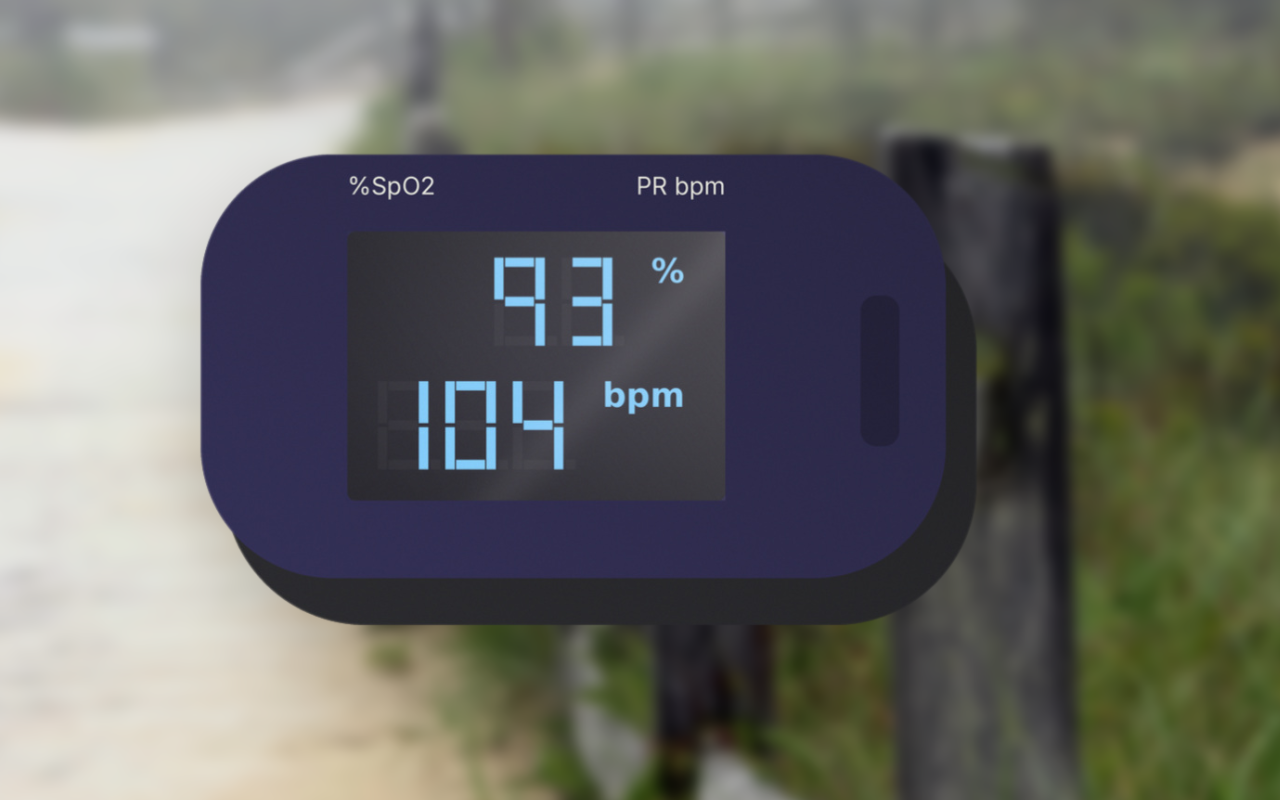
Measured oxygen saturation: 93 %
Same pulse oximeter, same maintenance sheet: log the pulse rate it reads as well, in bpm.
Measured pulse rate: 104 bpm
